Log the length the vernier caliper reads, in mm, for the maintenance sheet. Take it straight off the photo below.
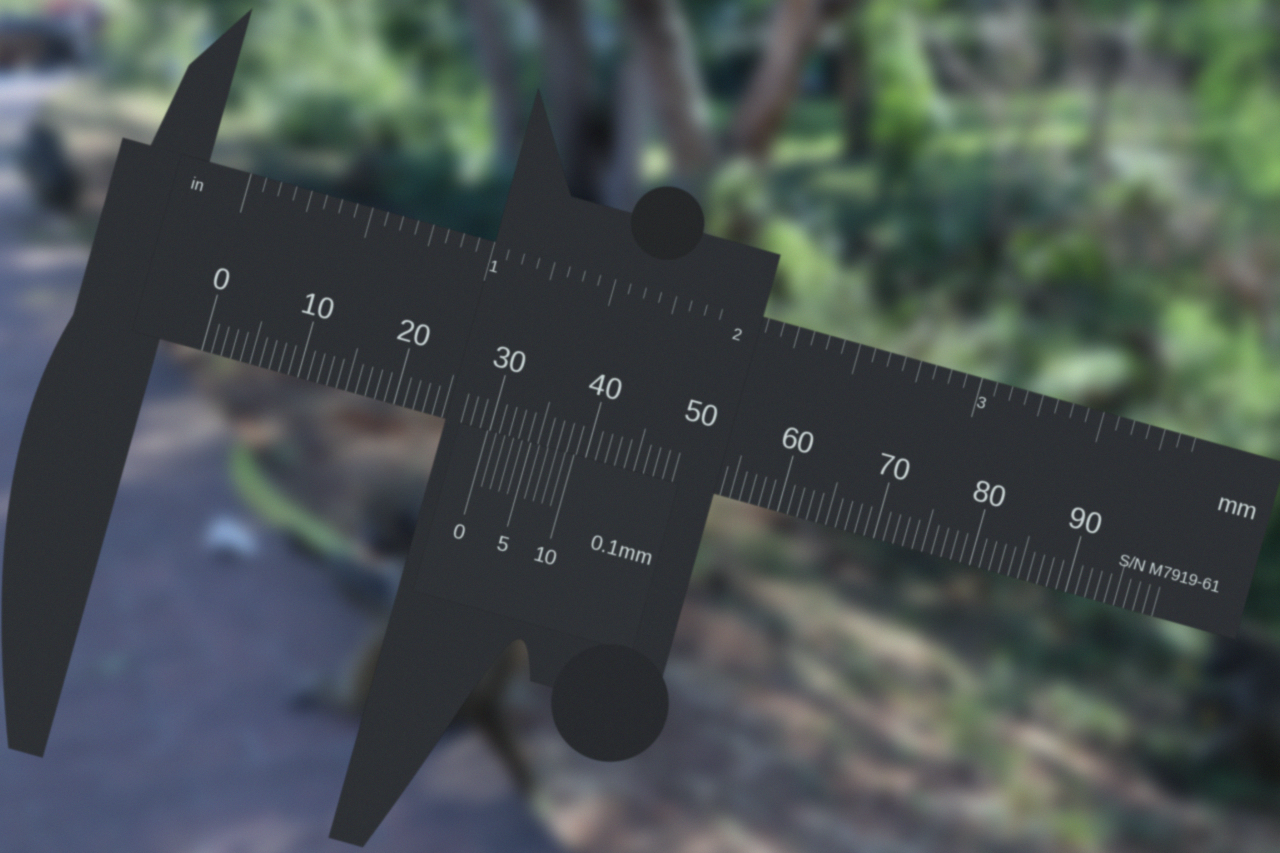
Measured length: 29.8 mm
